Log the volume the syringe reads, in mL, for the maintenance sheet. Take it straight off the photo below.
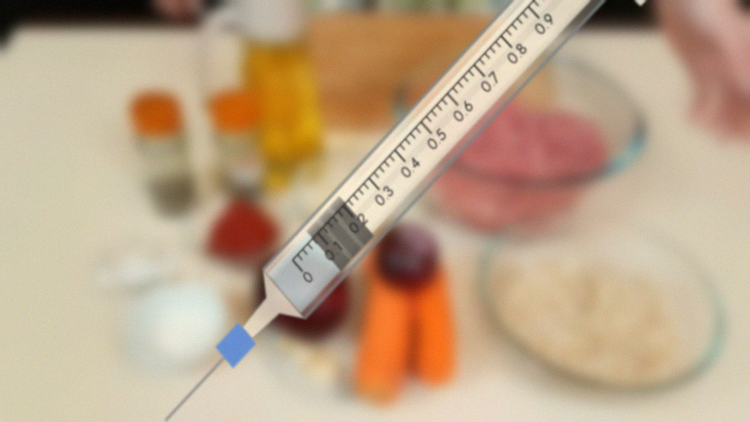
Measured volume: 0.08 mL
